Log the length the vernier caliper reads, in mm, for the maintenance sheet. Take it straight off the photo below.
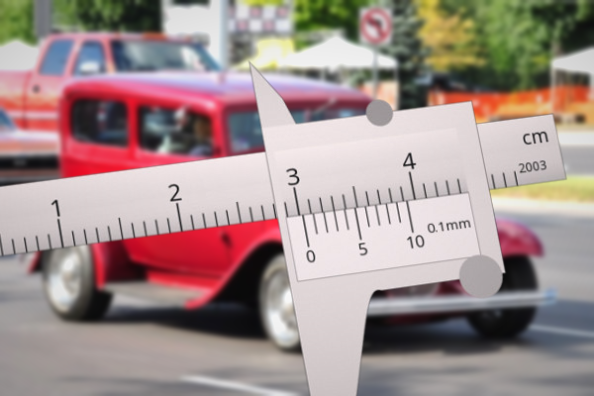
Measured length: 30.3 mm
